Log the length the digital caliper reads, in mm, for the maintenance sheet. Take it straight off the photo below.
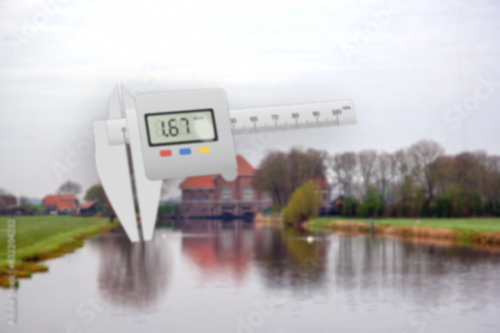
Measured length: 1.67 mm
